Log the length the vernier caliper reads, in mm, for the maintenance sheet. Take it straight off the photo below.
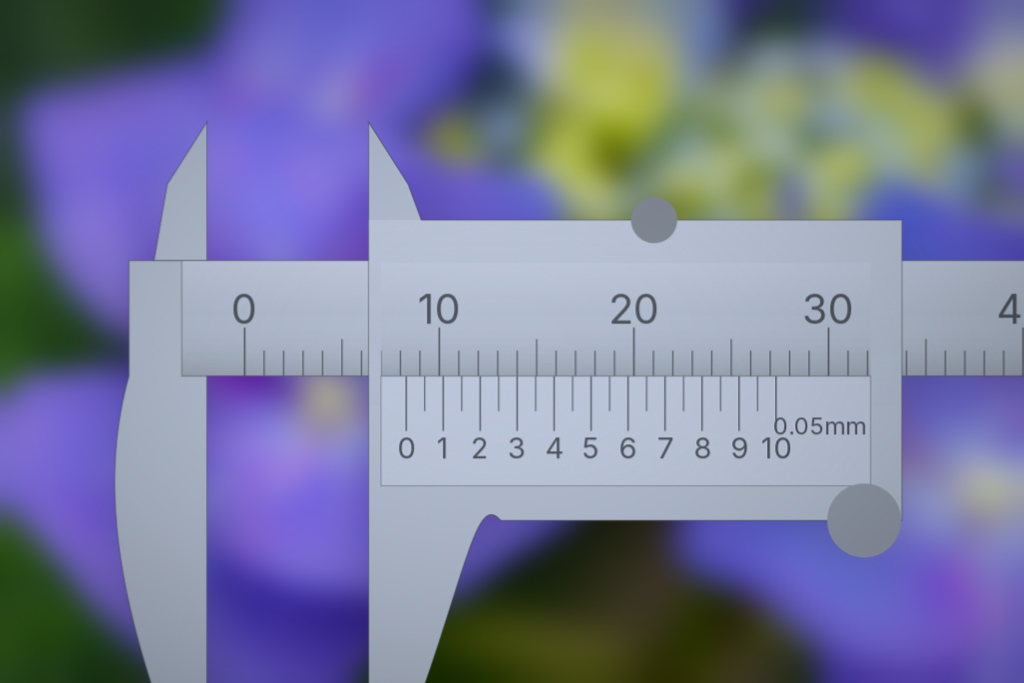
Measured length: 8.3 mm
